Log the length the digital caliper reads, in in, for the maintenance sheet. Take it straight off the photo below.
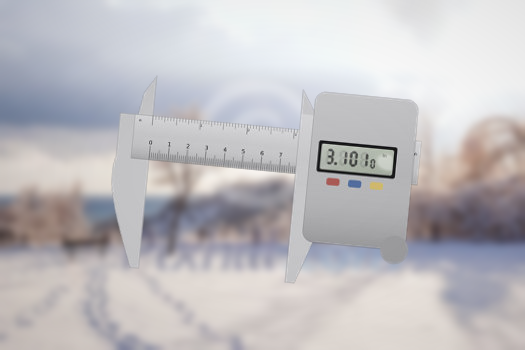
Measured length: 3.1010 in
